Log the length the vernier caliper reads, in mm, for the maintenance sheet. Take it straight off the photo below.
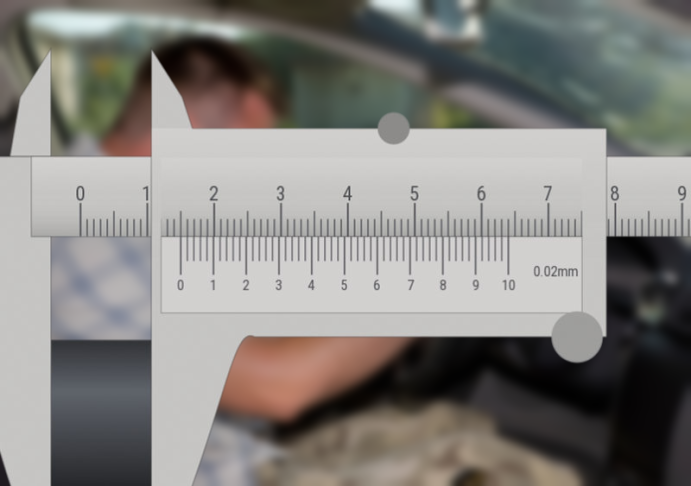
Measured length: 15.0 mm
